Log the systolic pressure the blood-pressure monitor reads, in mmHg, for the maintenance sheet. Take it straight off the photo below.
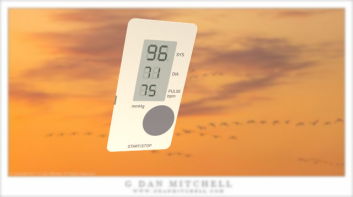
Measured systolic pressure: 96 mmHg
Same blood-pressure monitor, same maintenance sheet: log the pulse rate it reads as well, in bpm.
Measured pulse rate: 75 bpm
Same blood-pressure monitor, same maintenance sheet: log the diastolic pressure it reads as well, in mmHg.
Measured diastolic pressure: 71 mmHg
